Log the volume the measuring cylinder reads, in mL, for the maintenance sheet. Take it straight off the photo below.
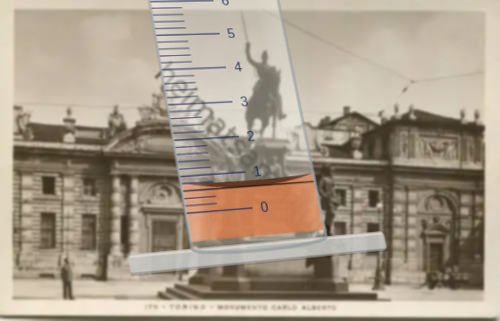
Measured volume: 0.6 mL
